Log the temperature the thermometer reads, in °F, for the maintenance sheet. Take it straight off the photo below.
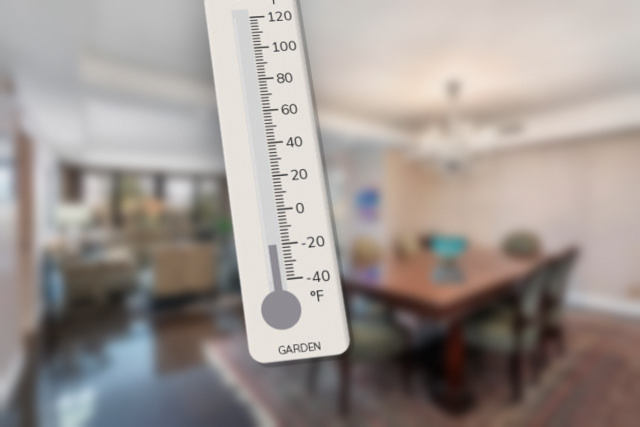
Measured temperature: -20 °F
